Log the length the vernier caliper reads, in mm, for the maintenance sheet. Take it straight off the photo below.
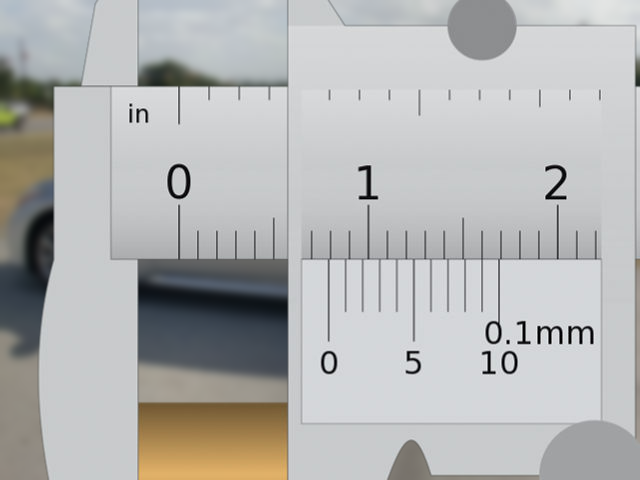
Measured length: 7.9 mm
